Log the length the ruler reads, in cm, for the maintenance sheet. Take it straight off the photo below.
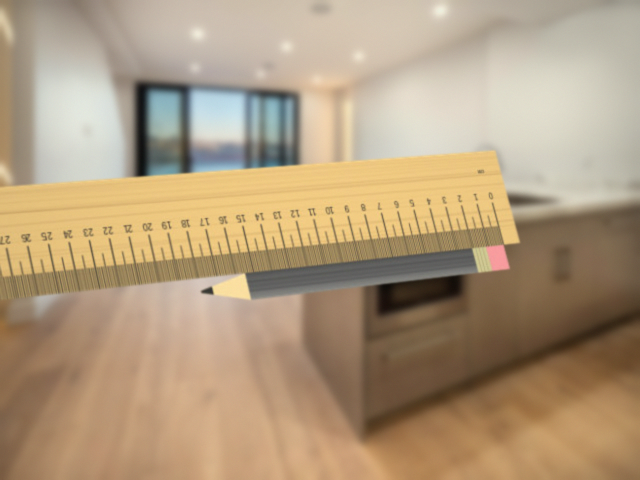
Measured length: 18 cm
